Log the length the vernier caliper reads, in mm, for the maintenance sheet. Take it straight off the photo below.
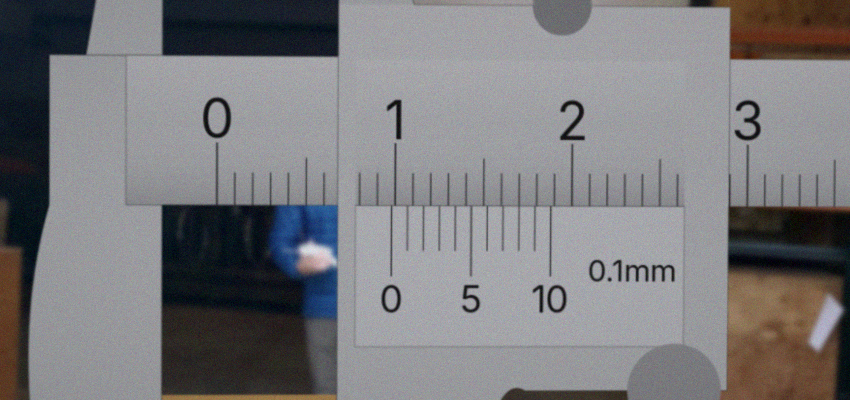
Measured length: 9.8 mm
